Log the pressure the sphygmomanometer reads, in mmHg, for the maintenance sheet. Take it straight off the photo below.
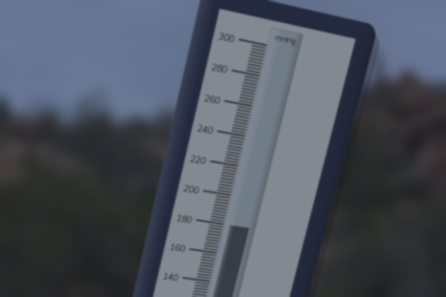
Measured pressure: 180 mmHg
